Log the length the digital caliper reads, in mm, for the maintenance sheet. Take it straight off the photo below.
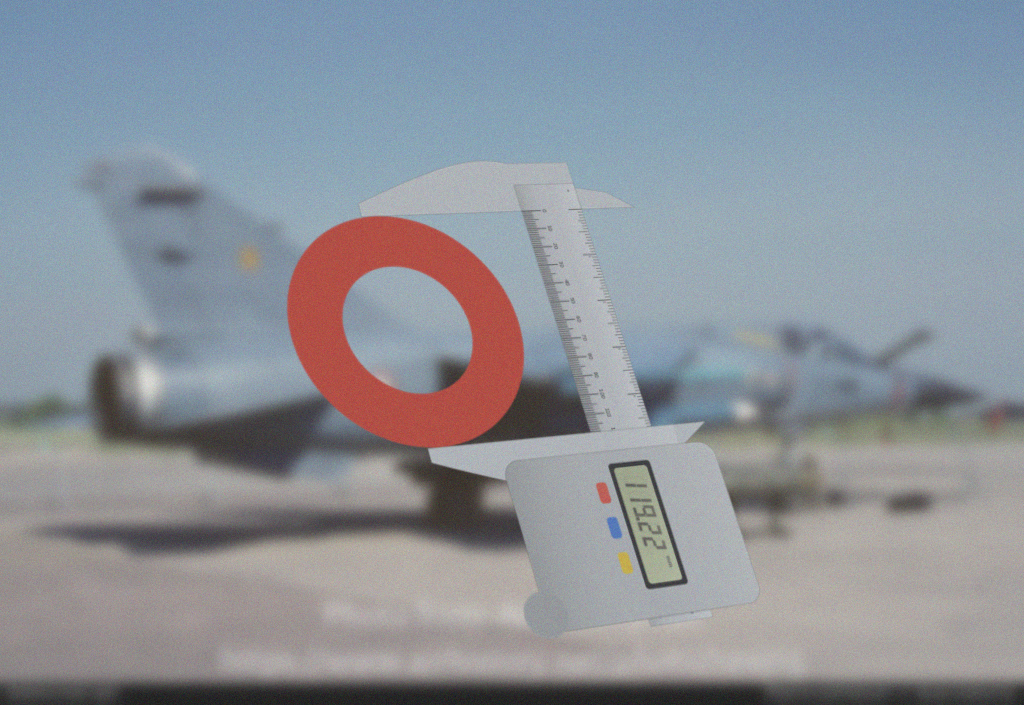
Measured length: 119.22 mm
